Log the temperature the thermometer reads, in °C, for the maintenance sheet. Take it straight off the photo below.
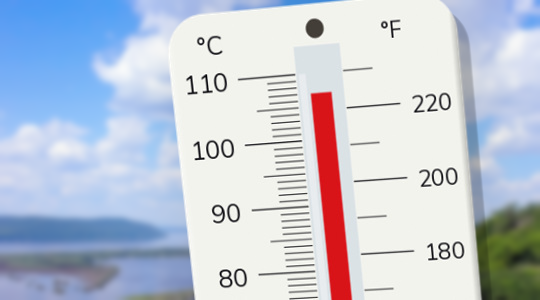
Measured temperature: 107 °C
